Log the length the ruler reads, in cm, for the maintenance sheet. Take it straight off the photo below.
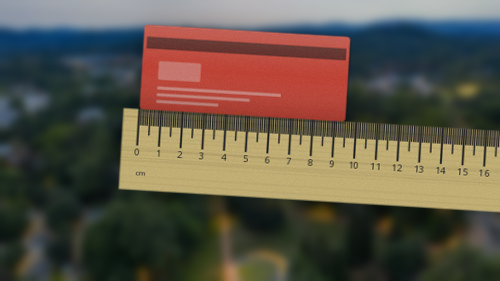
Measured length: 9.5 cm
